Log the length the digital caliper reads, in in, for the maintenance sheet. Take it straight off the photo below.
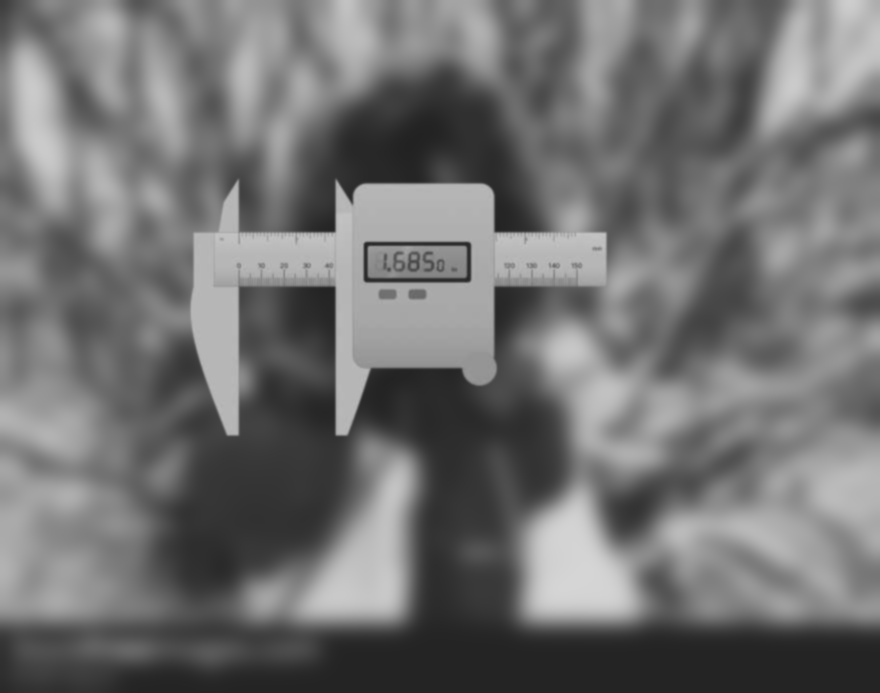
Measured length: 1.6850 in
